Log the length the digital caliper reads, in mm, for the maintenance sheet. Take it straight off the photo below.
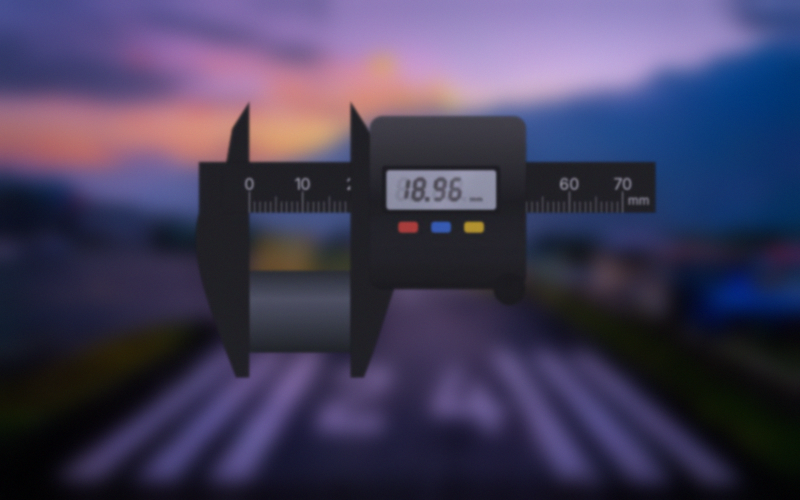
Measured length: 18.96 mm
